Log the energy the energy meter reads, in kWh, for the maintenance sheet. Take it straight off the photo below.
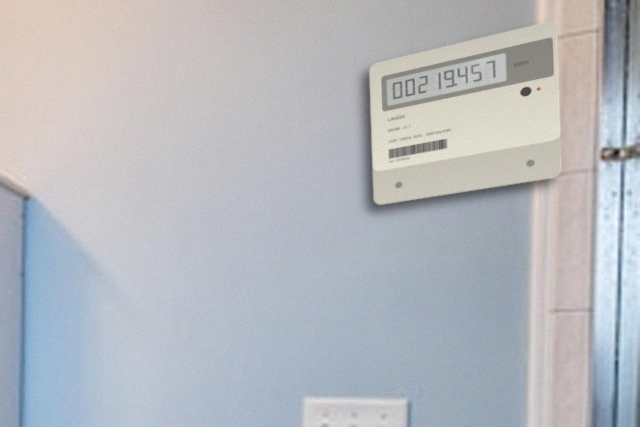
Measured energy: 219.457 kWh
